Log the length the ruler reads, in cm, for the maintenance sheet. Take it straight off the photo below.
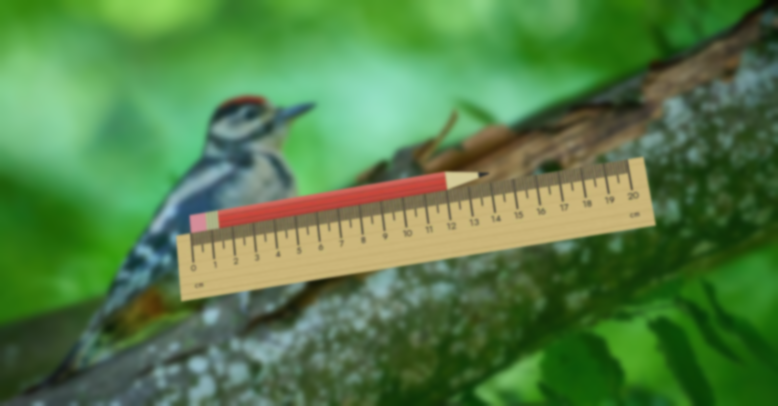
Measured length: 14 cm
